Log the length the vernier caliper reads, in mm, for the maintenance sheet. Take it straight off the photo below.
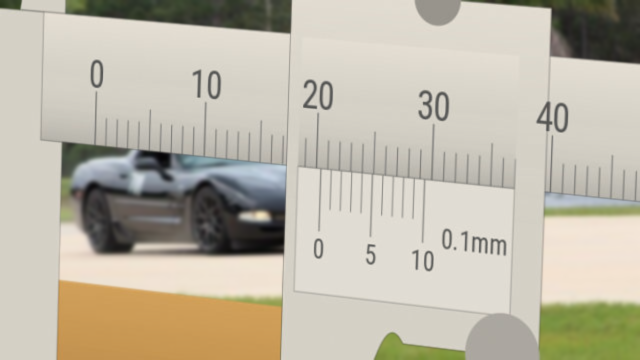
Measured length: 20.4 mm
